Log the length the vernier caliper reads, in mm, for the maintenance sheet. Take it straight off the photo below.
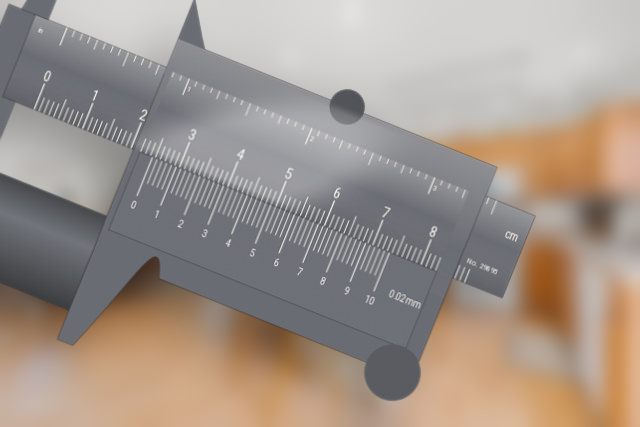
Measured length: 24.5 mm
